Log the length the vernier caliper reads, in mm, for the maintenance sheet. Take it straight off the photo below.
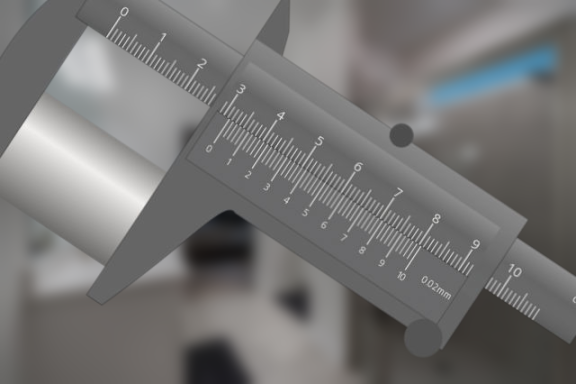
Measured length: 31.5 mm
